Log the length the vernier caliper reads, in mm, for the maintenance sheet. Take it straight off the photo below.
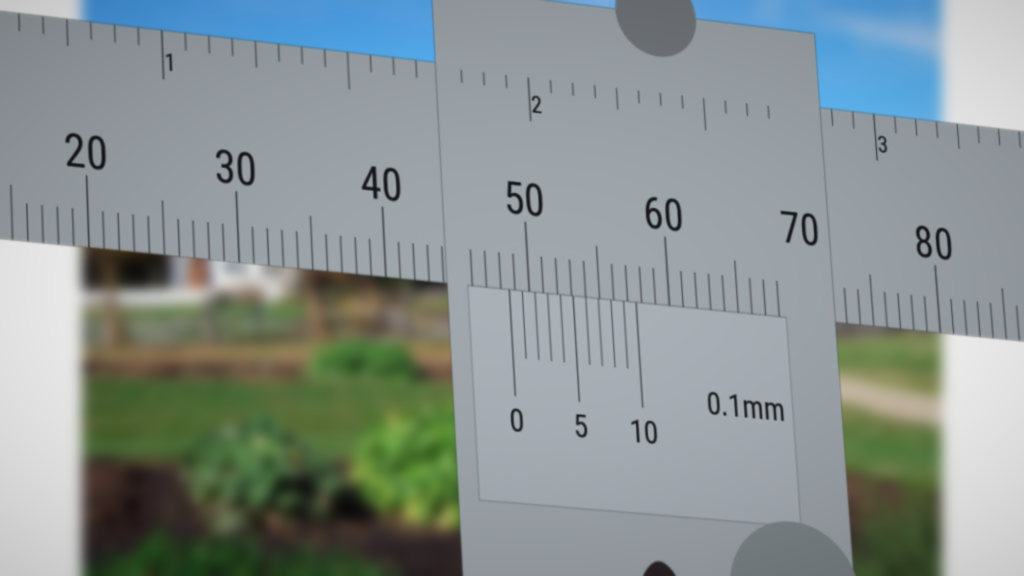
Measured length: 48.6 mm
